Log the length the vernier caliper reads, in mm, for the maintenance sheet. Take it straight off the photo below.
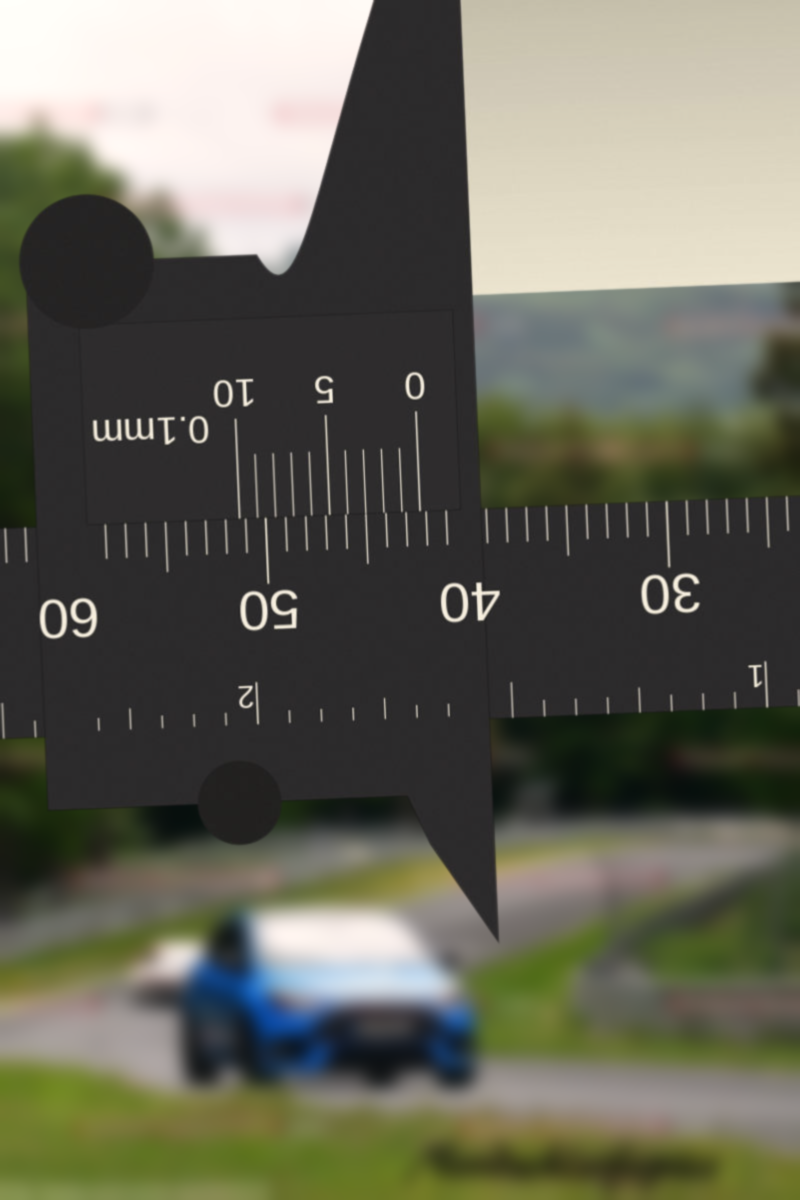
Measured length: 42.3 mm
